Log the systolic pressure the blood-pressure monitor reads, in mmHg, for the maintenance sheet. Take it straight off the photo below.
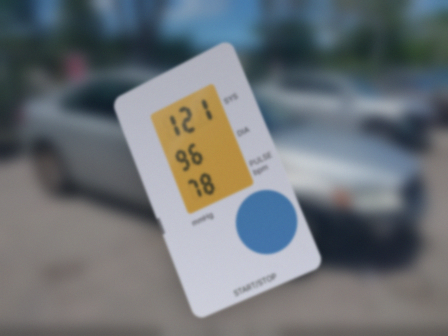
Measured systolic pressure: 121 mmHg
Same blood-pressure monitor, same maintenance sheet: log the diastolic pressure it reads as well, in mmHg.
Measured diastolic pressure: 96 mmHg
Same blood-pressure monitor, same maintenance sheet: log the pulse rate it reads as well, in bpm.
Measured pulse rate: 78 bpm
